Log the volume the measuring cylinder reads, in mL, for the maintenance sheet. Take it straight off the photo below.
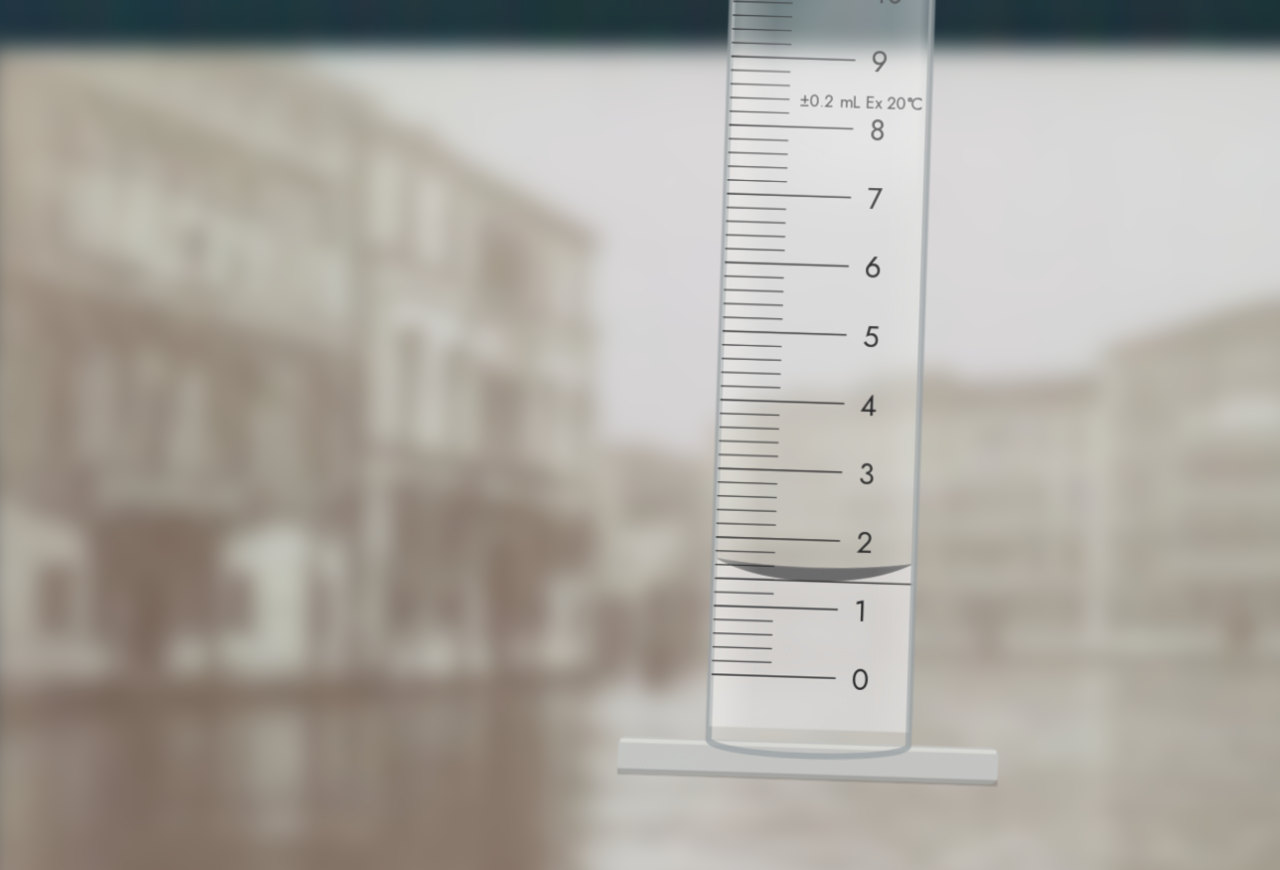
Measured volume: 1.4 mL
